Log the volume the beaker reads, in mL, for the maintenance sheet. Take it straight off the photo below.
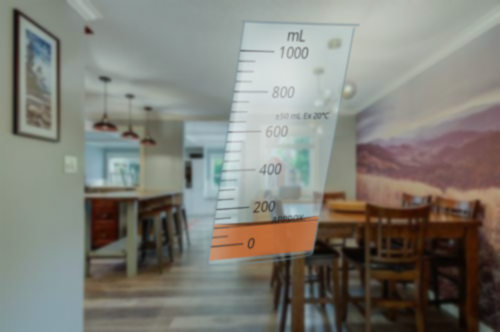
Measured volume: 100 mL
